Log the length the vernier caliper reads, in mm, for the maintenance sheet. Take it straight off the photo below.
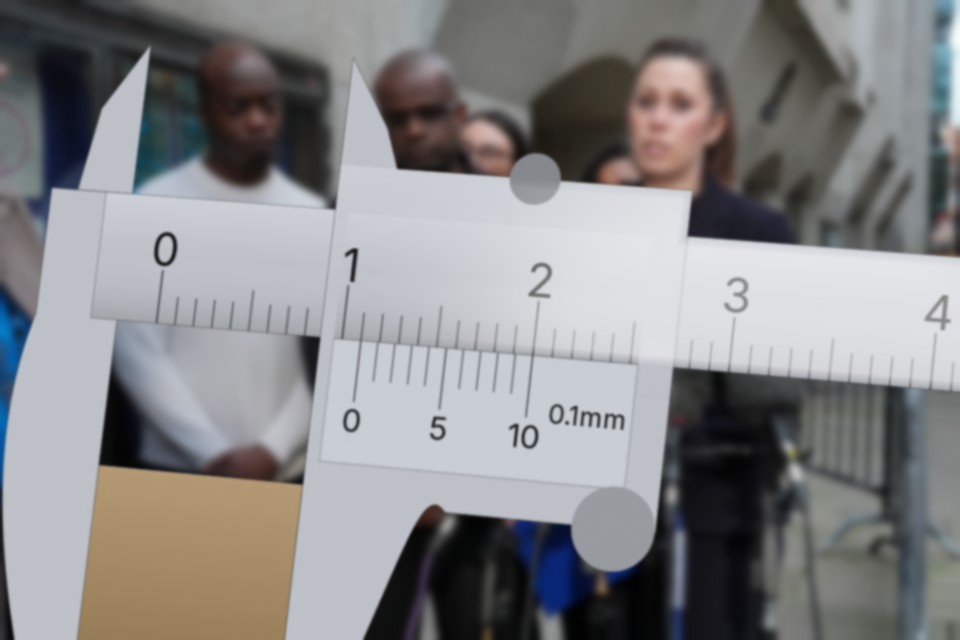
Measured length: 11.0 mm
